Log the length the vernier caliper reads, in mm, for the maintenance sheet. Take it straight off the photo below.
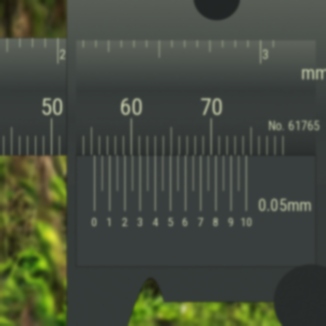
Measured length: 55.4 mm
